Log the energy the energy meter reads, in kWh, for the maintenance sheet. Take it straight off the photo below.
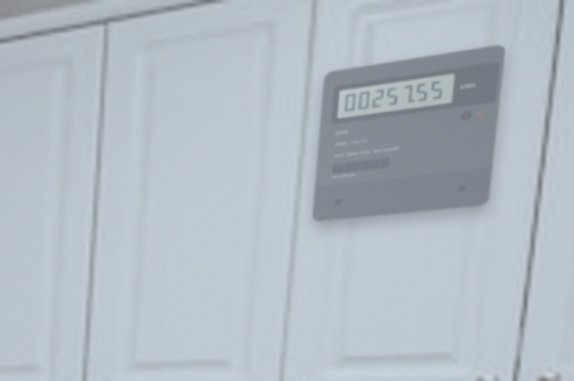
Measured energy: 257.55 kWh
